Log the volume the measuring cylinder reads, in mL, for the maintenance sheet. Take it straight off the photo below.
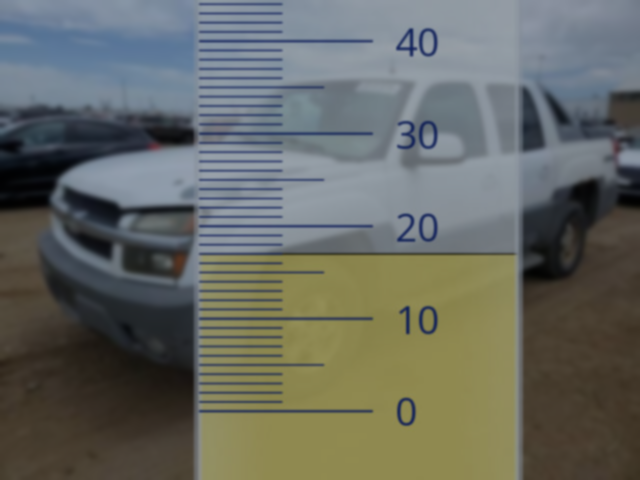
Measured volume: 17 mL
